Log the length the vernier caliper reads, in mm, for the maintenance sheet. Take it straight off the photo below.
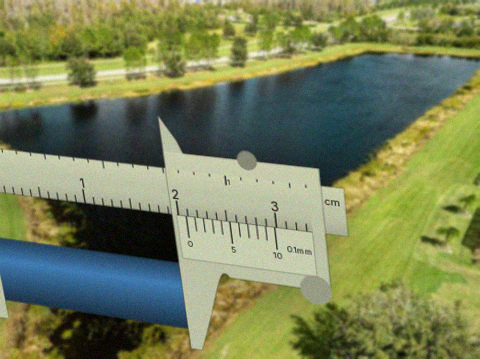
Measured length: 20.8 mm
